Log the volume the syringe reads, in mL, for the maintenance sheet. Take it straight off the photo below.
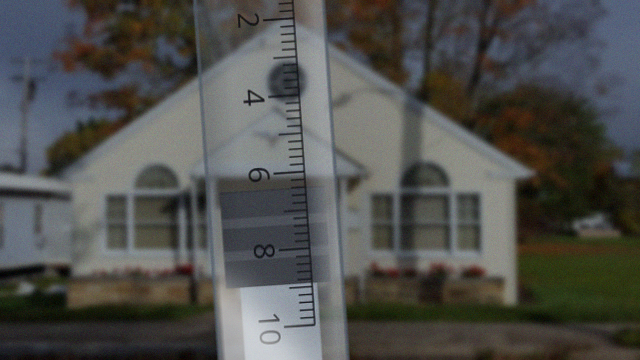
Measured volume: 6.4 mL
